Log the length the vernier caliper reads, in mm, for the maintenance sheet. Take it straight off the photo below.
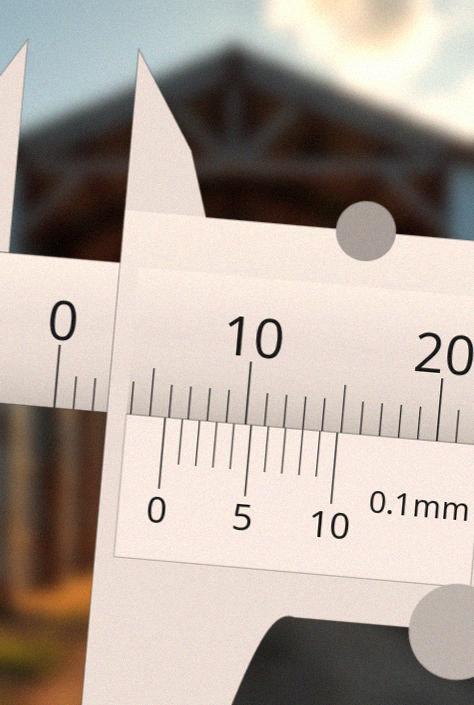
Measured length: 5.8 mm
